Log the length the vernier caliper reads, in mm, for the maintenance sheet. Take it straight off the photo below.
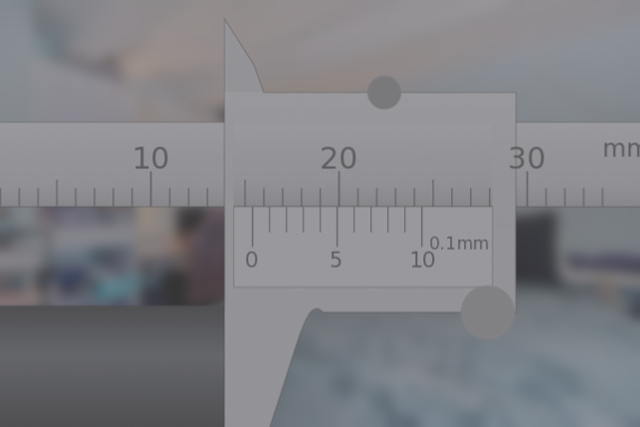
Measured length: 15.4 mm
